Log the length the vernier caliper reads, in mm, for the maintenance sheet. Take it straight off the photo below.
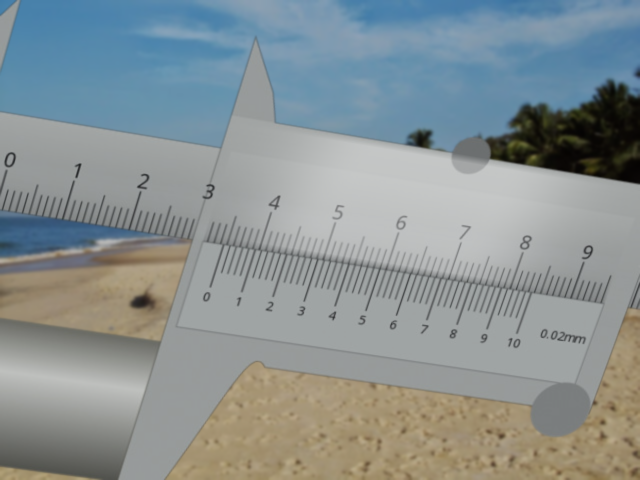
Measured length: 34.5 mm
